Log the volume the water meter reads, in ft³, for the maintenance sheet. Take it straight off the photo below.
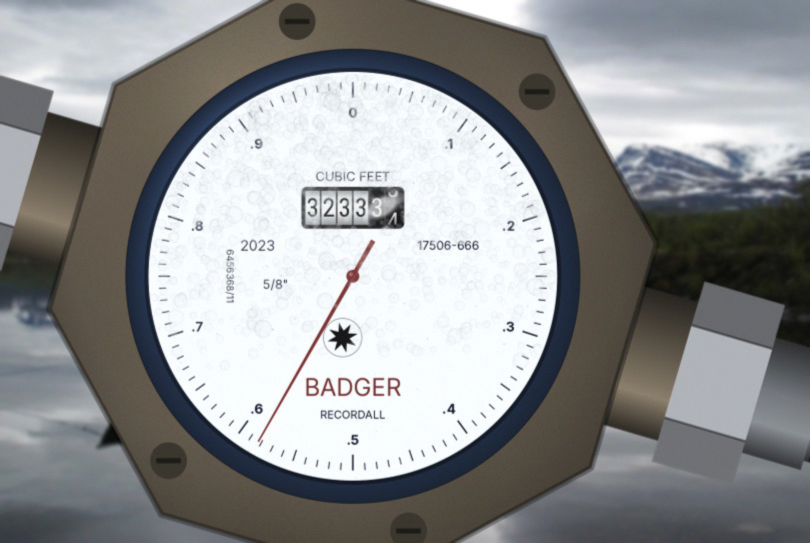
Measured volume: 323333.58 ft³
